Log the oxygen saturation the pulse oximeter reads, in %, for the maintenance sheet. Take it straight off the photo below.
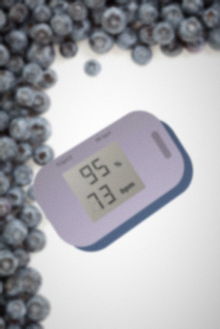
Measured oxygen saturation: 95 %
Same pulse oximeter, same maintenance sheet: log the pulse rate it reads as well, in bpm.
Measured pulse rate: 73 bpm
